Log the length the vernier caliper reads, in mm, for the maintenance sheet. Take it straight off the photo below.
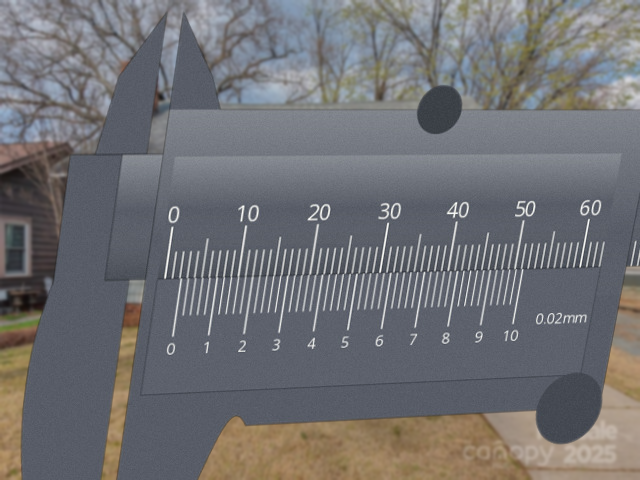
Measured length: 2.2 mm
